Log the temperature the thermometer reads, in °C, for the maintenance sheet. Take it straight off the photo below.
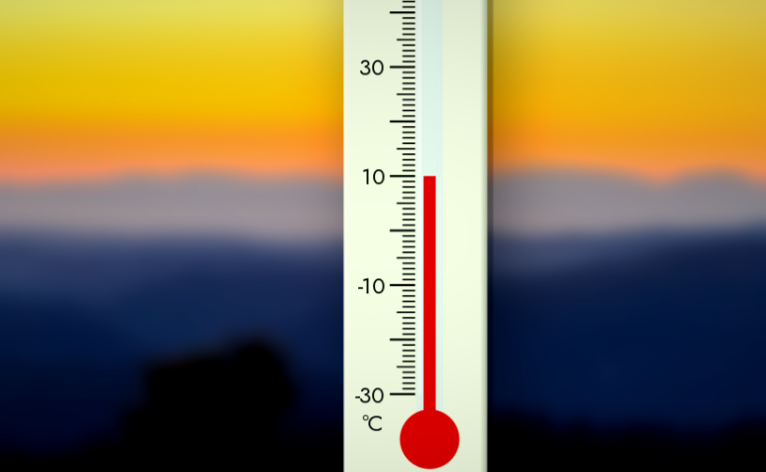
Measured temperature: 10 °C
